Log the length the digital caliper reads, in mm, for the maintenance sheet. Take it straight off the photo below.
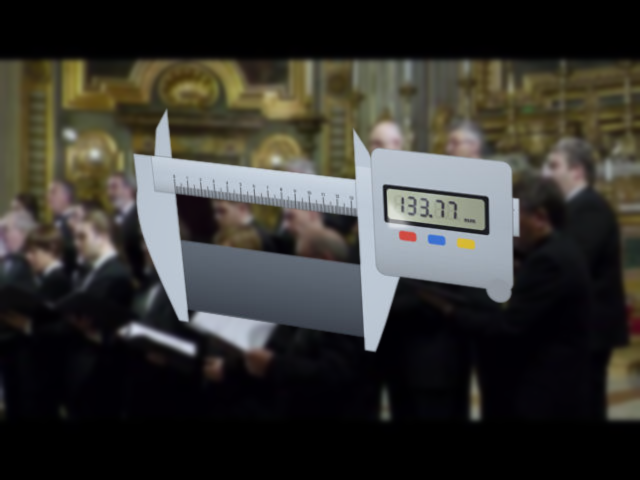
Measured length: 133.77 mm
